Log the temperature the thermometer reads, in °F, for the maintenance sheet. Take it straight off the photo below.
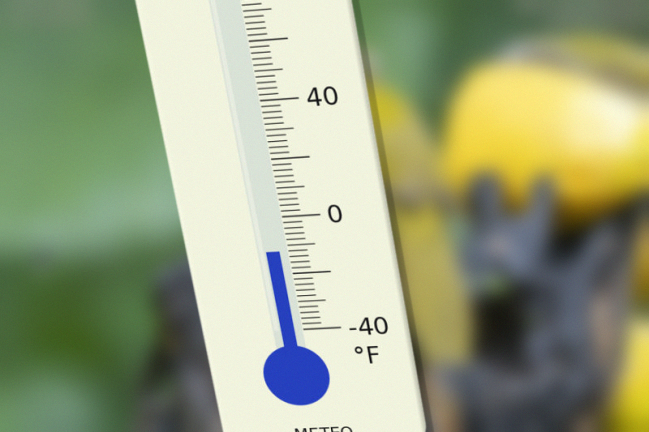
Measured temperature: -12 °F
